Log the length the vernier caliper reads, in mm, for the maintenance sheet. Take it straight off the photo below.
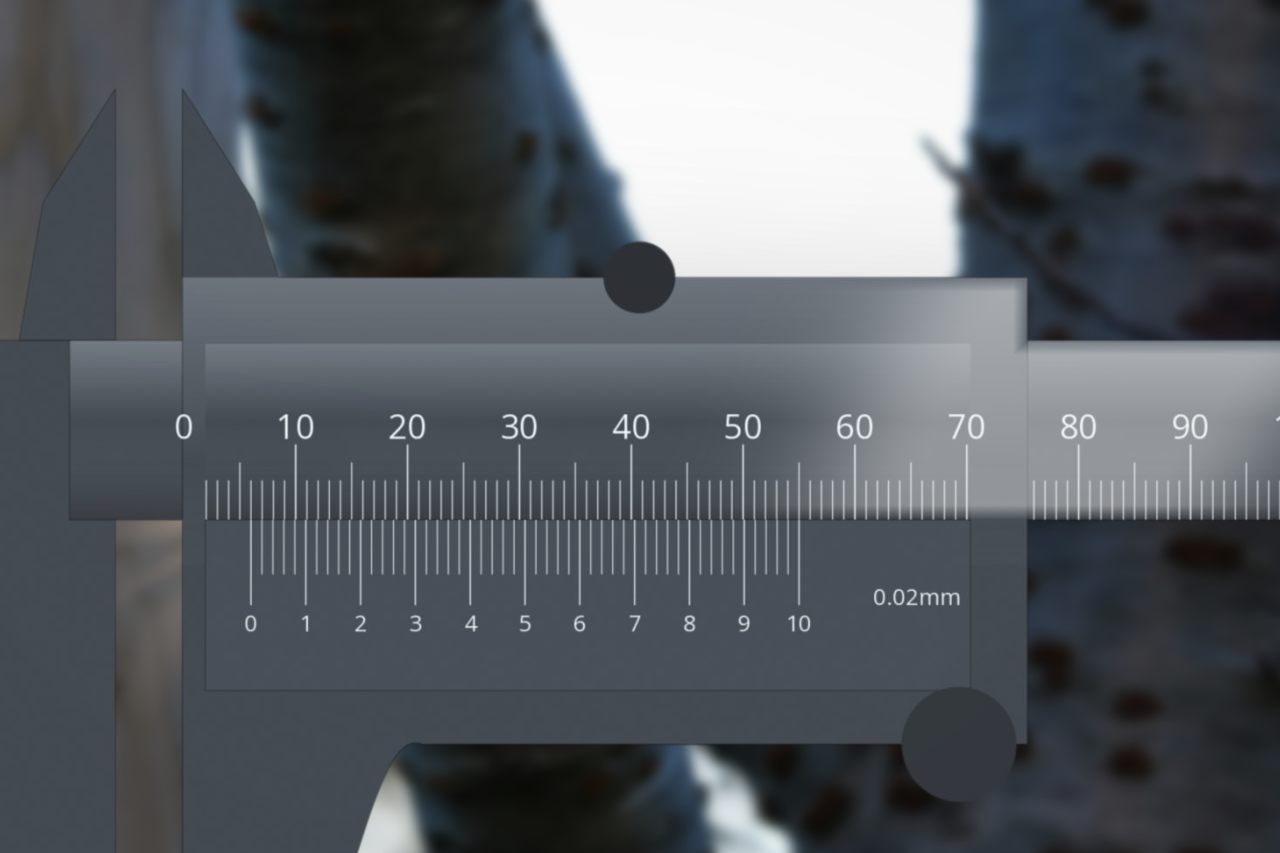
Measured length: 6.0 mm
